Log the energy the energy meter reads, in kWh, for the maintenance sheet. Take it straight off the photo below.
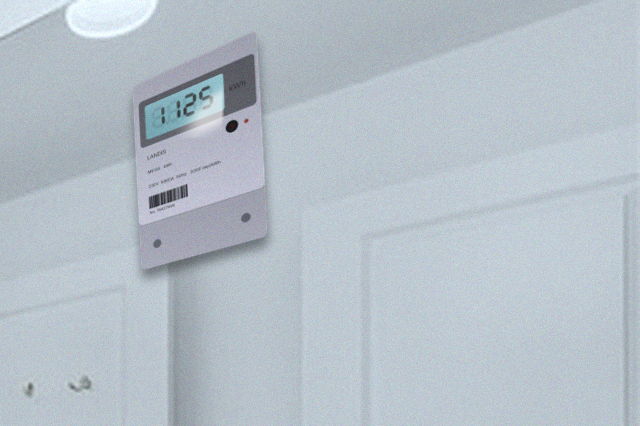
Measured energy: 1125 kWh
